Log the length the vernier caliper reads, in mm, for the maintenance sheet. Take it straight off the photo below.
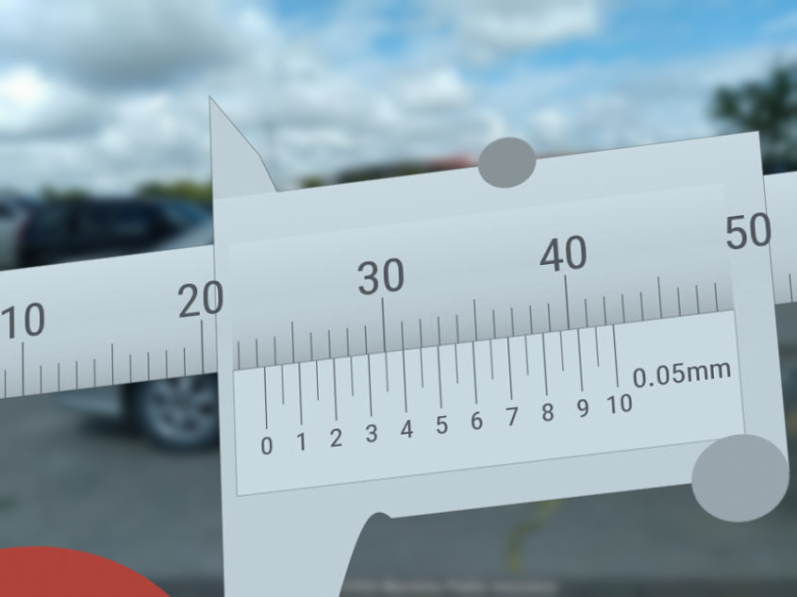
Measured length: 23.4 mm
